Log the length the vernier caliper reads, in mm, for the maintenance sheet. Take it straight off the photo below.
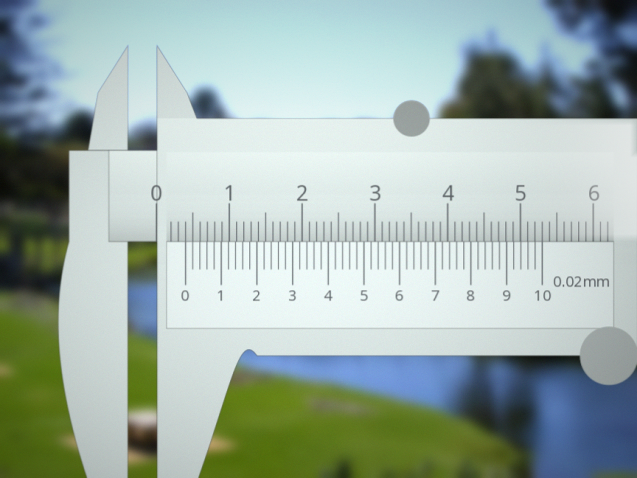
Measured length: 4.0 mm
